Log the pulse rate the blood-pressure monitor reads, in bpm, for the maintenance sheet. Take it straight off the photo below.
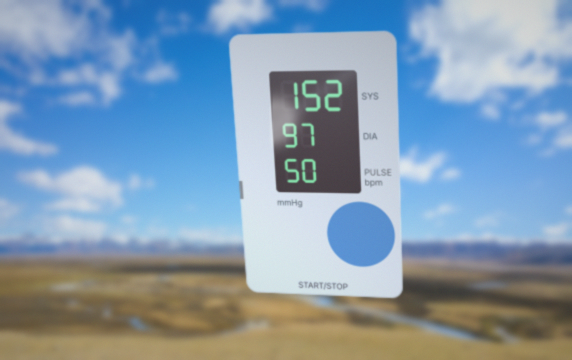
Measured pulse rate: 50 bpm
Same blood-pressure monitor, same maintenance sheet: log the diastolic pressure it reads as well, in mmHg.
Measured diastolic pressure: 97 mmHg
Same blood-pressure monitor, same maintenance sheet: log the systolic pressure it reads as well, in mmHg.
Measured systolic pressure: 152 mmHg
